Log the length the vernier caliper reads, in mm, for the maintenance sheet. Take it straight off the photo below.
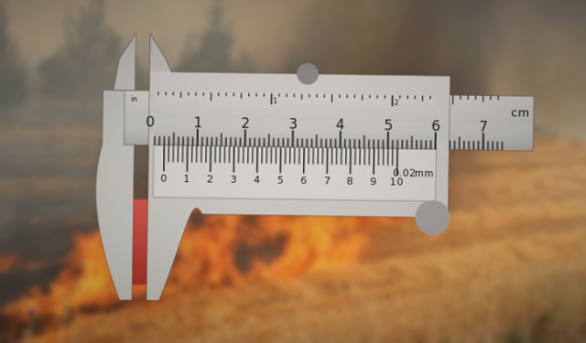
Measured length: 3.0 mm
